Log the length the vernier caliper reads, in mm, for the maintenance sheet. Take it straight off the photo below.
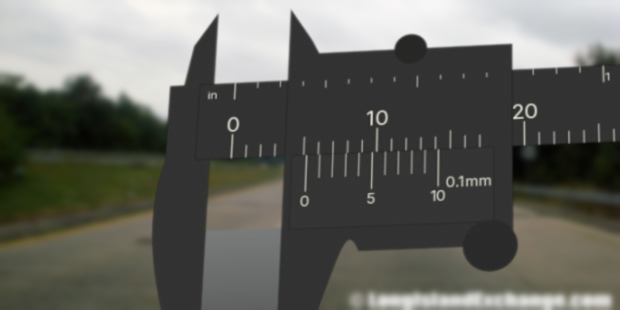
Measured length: 5.2 mm
